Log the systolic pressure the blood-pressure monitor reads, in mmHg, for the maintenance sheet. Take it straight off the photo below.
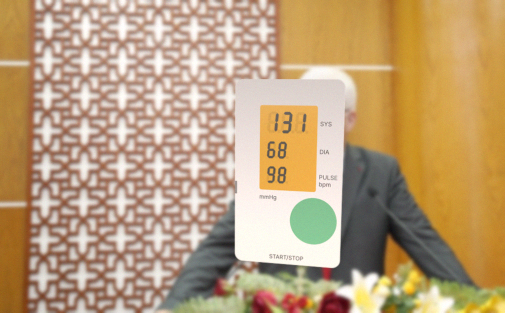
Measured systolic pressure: 131 mmHg
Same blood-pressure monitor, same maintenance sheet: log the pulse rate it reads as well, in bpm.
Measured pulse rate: 98 bpm
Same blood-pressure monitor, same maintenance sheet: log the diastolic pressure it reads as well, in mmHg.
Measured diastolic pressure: 68 mmHg
